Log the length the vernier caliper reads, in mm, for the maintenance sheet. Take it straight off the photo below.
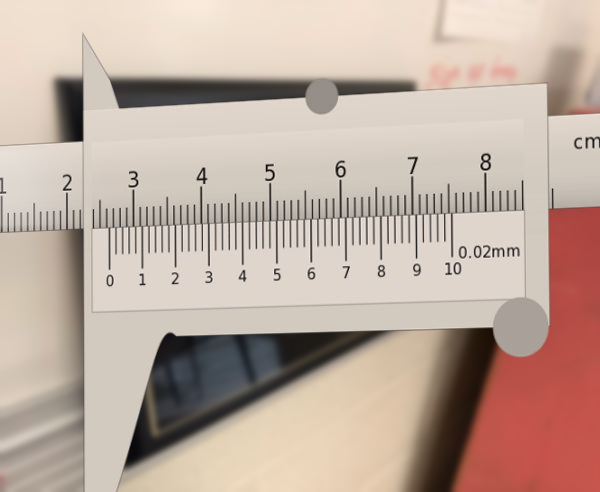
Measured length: 26.4 mm
